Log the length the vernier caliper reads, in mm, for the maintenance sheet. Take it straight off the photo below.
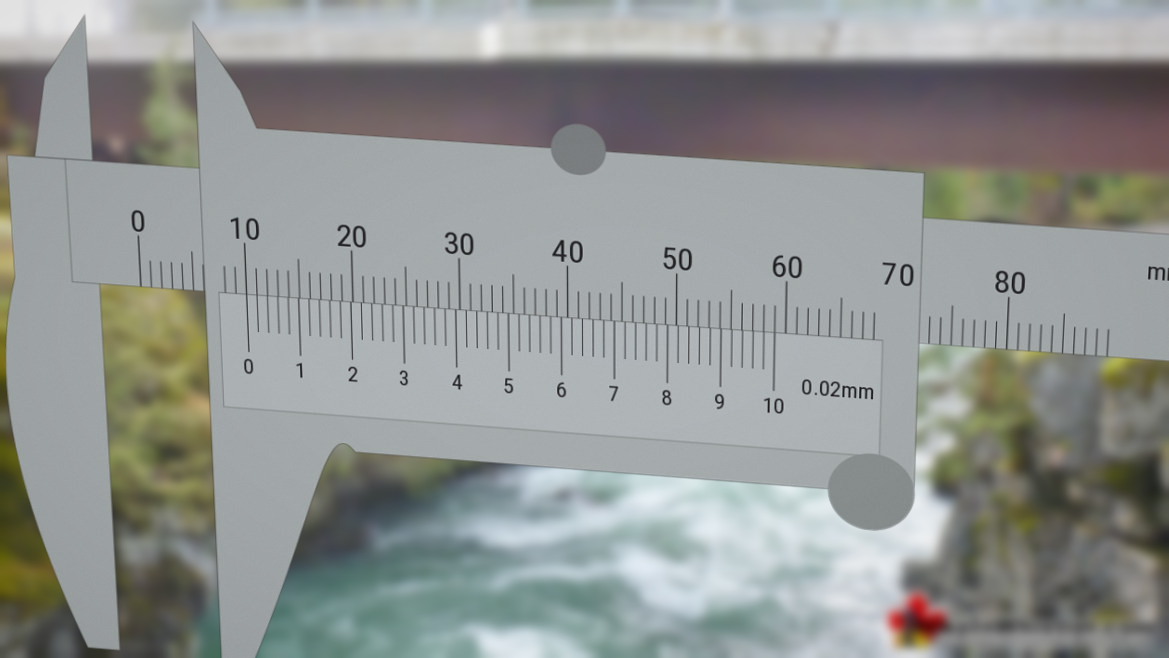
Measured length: 10.0 mm
